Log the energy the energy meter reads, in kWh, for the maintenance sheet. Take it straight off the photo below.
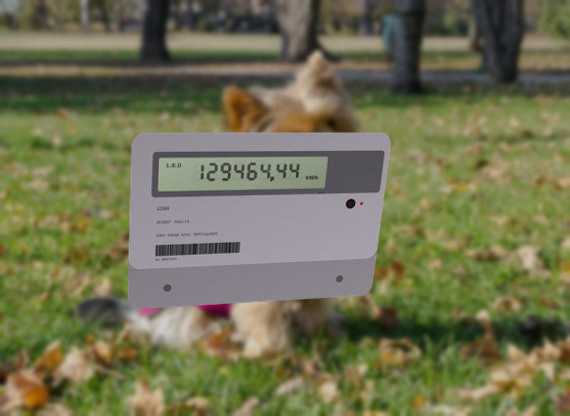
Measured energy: 129464.44 kWh
